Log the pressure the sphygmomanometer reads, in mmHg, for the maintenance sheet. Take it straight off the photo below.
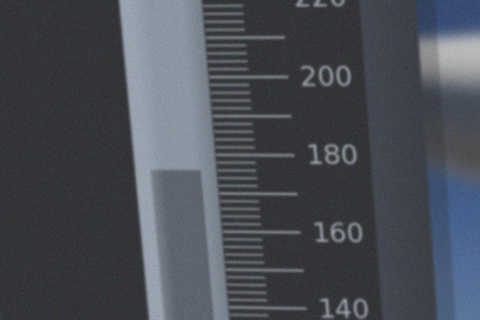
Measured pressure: 176 mmHg
